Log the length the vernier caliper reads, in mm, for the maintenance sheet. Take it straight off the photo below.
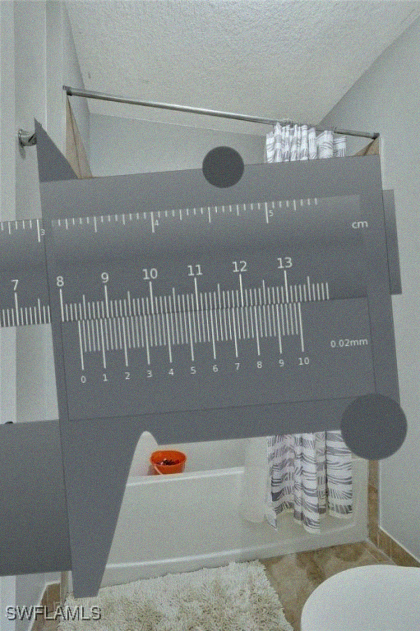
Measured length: 83.5 mm
